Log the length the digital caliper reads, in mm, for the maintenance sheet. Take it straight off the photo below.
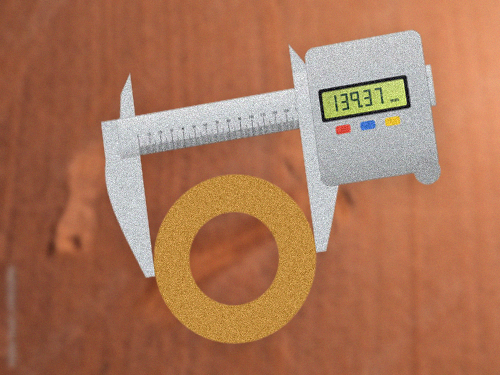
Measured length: 139.37 mm
